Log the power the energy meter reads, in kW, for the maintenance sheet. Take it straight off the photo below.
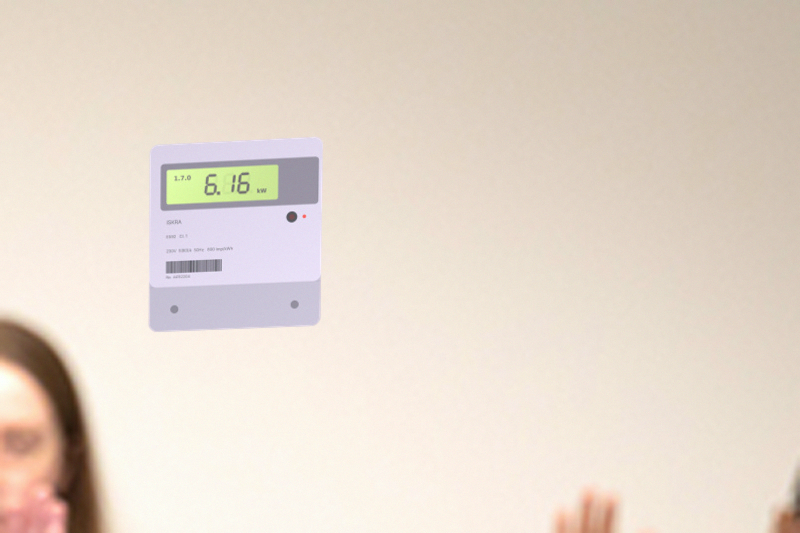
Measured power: 6.16 kW
